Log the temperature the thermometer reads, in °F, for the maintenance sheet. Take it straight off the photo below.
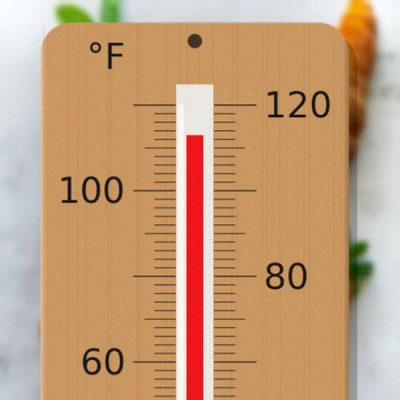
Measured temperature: 113 °F
